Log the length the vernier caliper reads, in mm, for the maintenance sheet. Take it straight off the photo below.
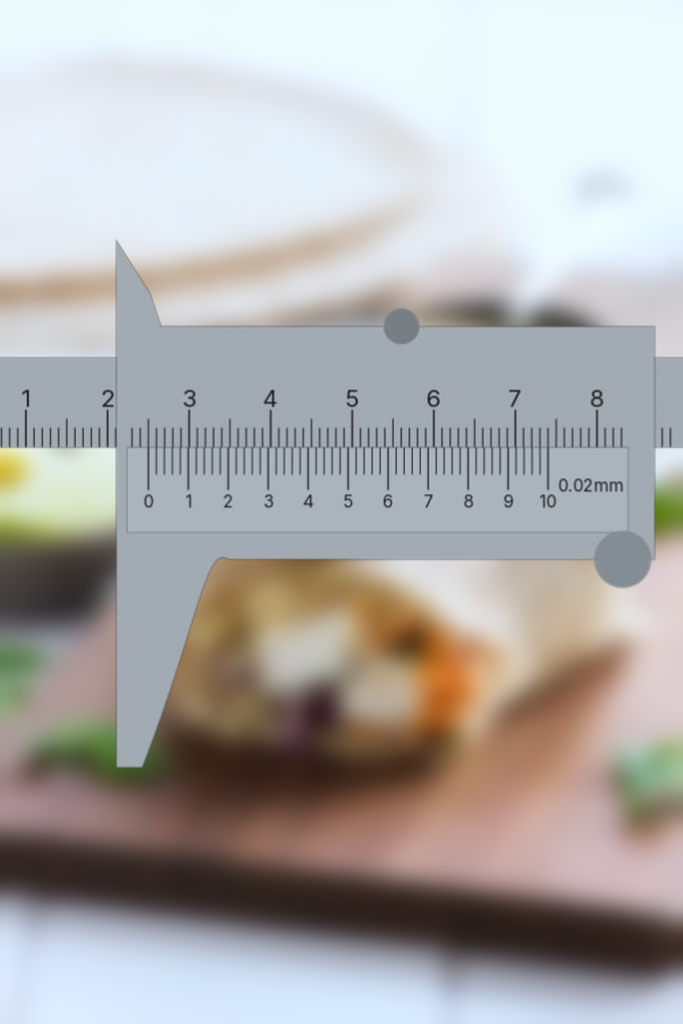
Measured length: 25.0 mm
